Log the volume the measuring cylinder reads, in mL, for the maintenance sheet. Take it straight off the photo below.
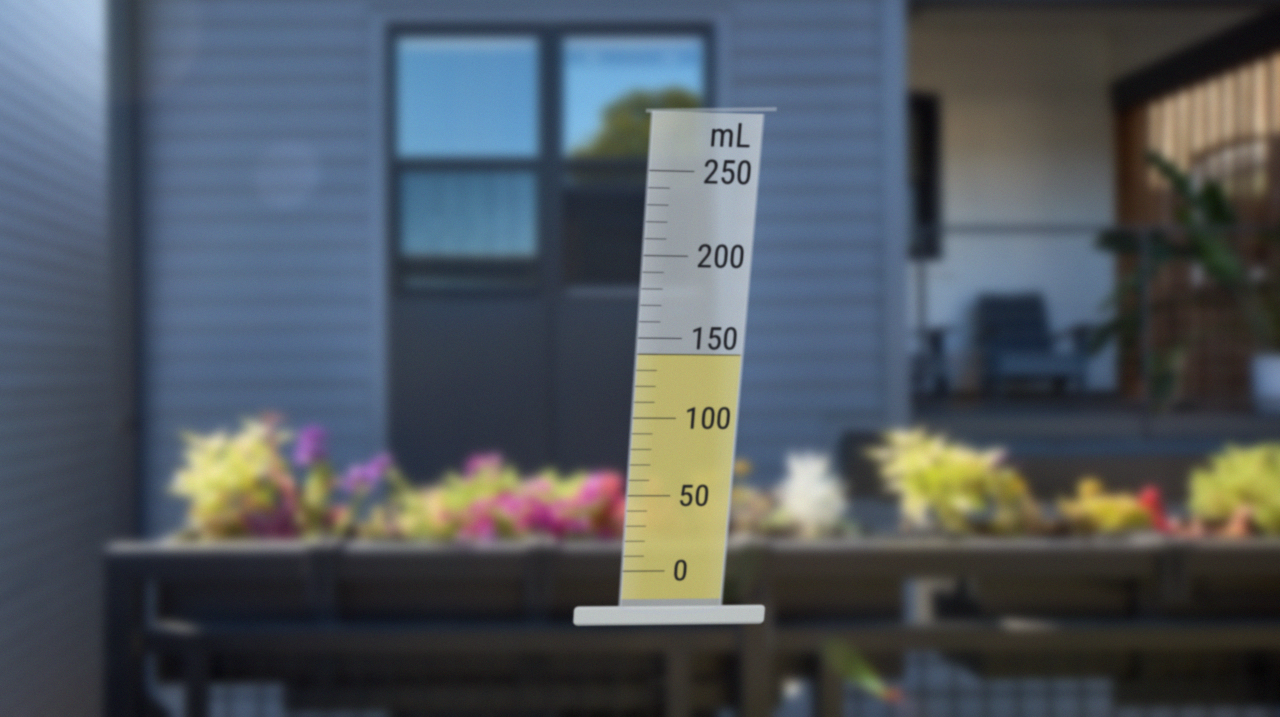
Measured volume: 140 mL
